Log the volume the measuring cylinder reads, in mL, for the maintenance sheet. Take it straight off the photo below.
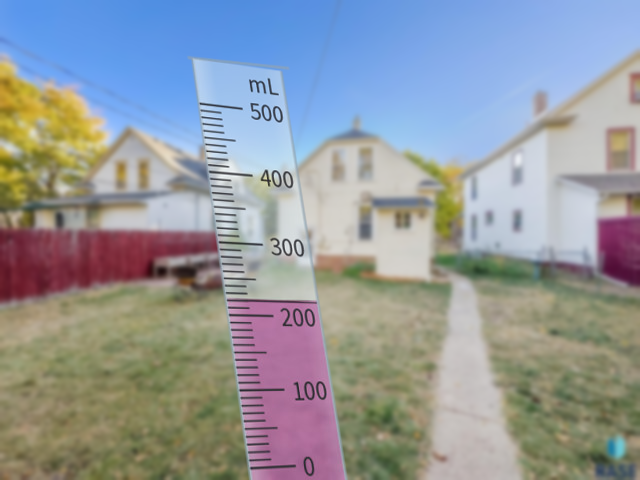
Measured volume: 220 mL
